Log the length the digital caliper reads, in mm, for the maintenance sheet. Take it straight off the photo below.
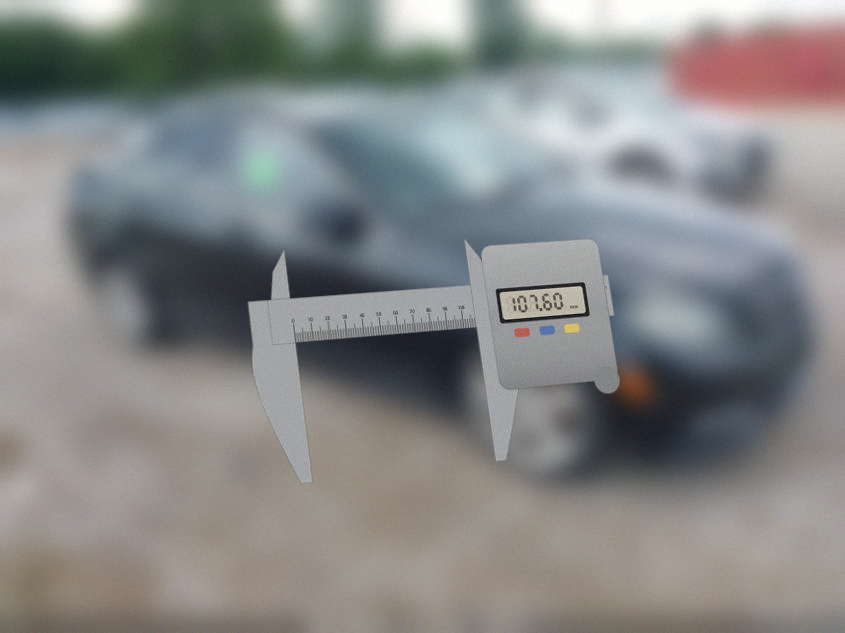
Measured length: 107.60 mm
